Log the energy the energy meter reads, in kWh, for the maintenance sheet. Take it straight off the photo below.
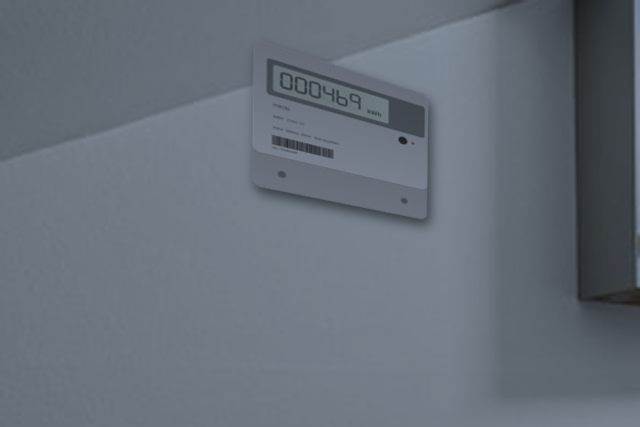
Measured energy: 469 kWh
